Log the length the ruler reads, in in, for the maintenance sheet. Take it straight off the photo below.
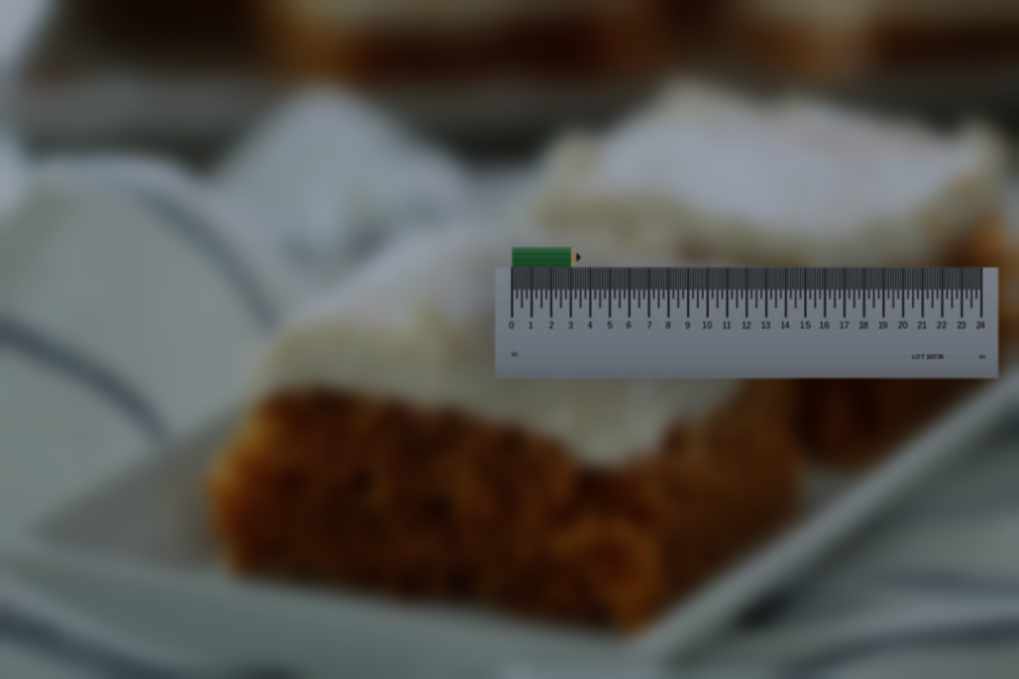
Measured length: 3.5 in
